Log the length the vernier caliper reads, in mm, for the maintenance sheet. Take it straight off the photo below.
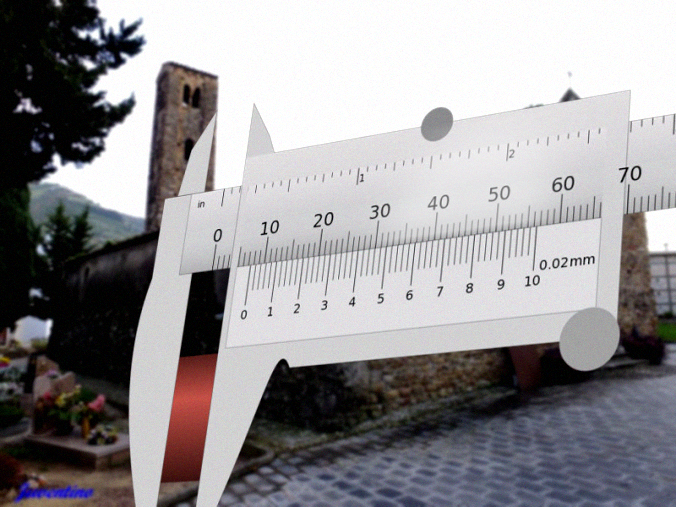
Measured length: 7.4 mm
